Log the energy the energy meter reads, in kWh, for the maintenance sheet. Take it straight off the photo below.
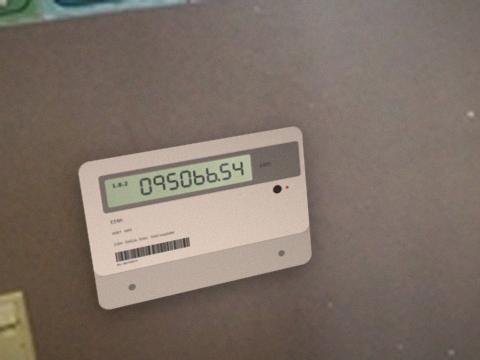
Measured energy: 95066.54 kWh
